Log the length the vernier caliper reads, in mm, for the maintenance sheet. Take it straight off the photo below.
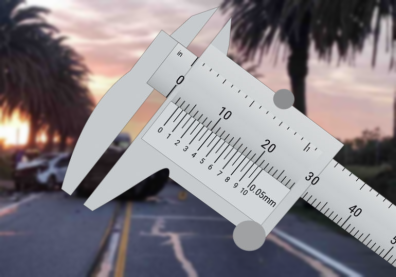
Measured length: 2.8 mm
